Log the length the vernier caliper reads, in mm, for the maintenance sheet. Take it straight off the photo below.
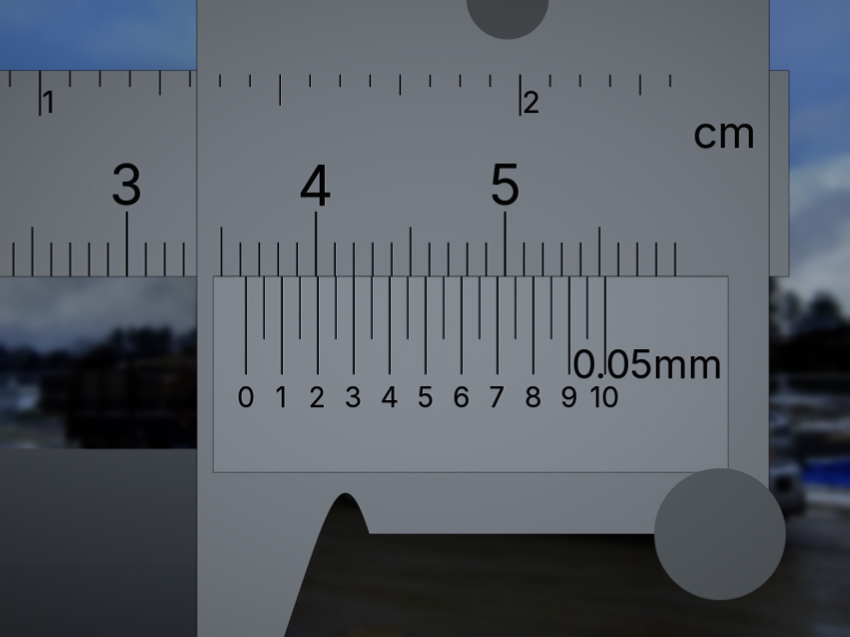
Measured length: 36.3 mm
